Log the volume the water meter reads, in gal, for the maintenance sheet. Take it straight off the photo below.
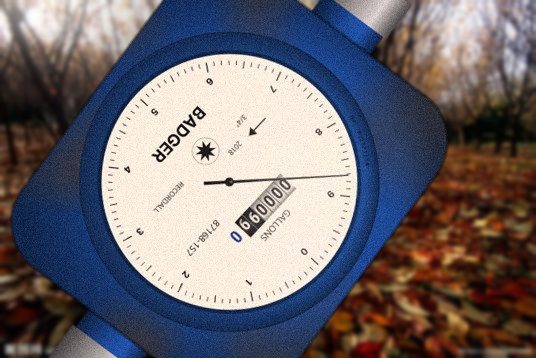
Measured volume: 988.7 gal
